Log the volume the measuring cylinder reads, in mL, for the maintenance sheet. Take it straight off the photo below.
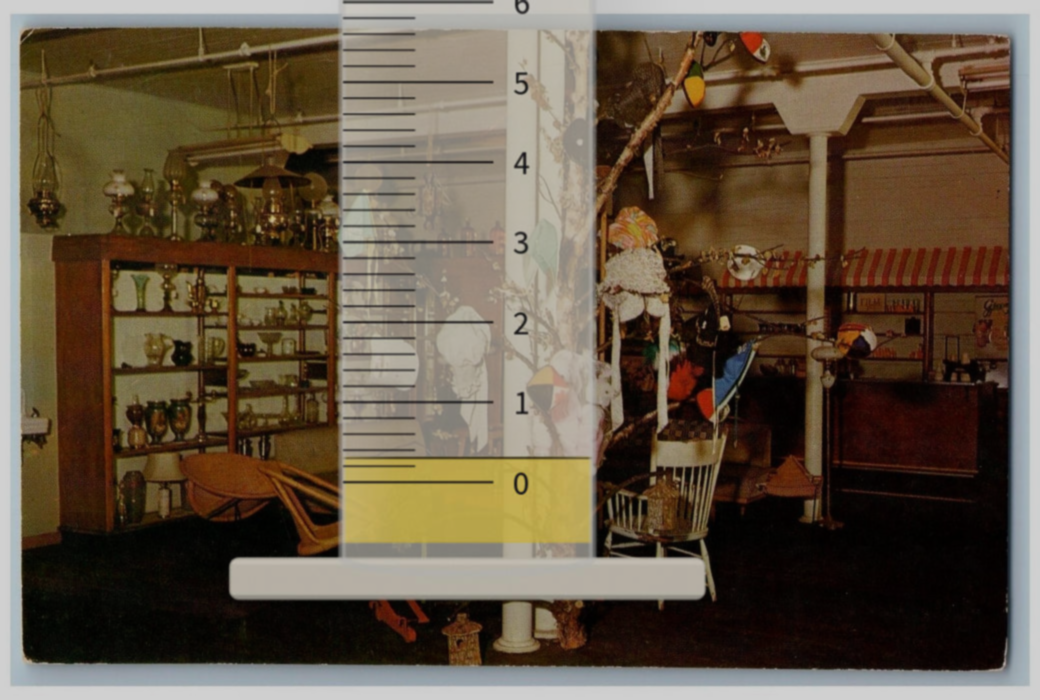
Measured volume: 0.3 mL
